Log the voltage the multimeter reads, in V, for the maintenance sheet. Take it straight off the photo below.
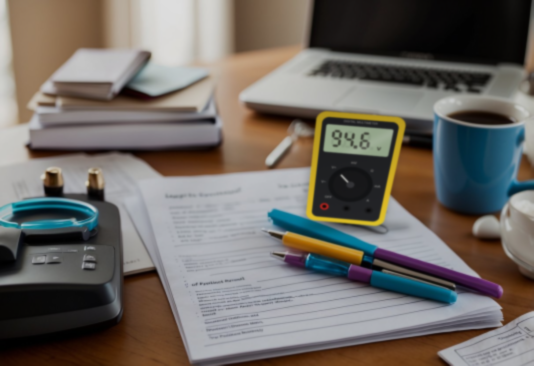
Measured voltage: 94.6 V
